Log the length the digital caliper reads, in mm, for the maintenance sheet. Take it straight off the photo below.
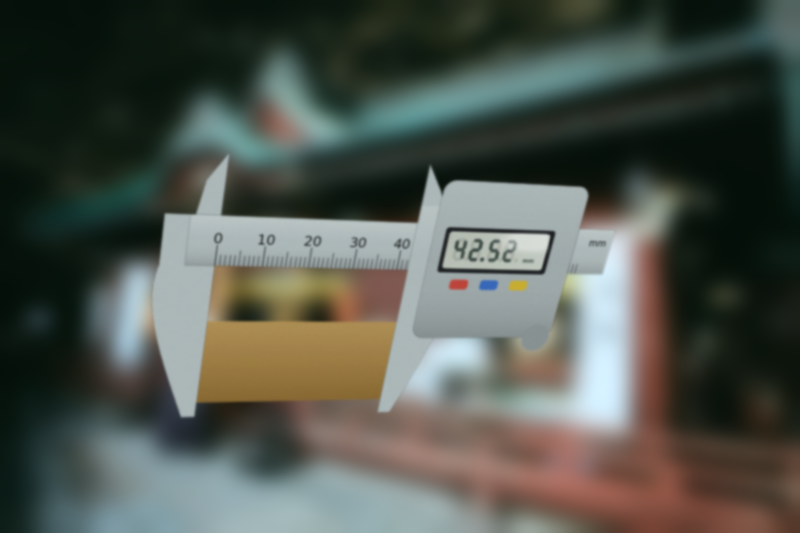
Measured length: 42.52 mm
